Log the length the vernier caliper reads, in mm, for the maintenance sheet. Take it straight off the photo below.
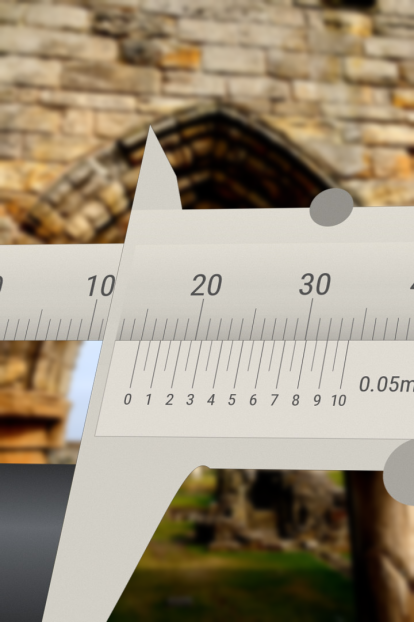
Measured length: 14.9 mm
